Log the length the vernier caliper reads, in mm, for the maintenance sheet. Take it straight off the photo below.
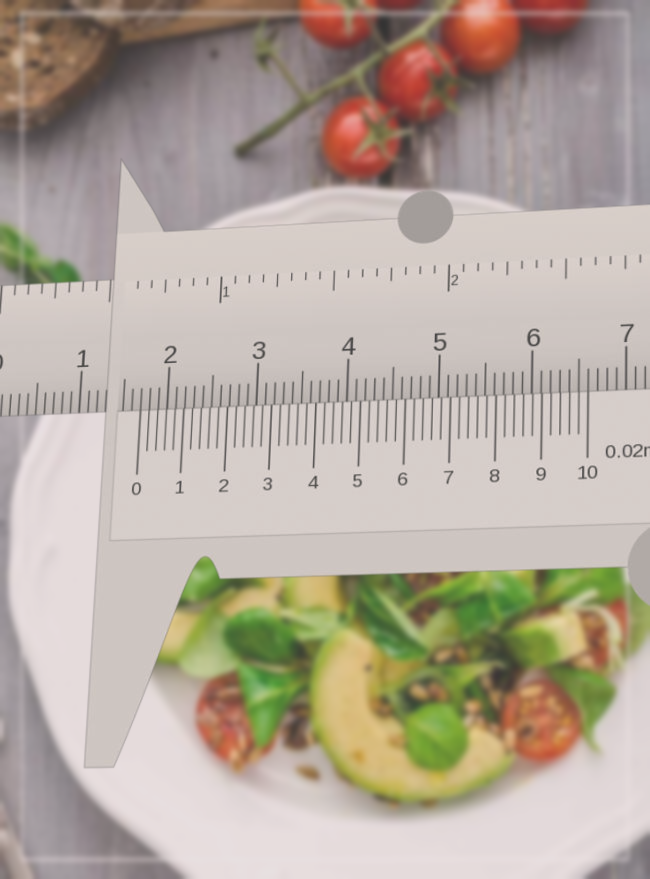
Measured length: 17.0 mm
